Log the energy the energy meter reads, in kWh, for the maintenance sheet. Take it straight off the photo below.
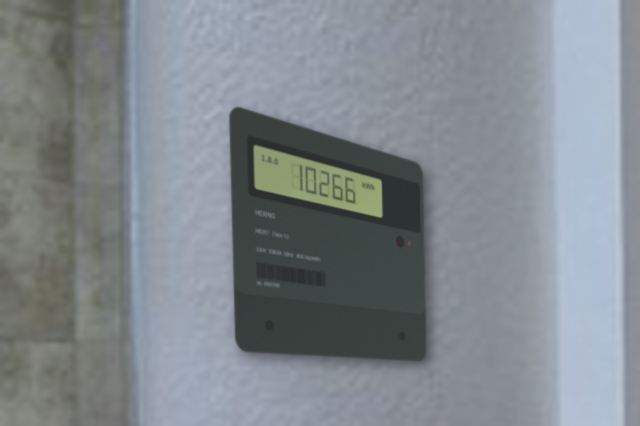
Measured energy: 10266 kWh
